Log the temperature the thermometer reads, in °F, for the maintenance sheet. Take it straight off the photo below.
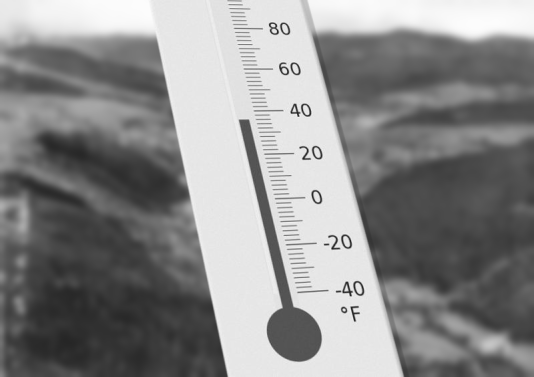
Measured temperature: 36 °F
